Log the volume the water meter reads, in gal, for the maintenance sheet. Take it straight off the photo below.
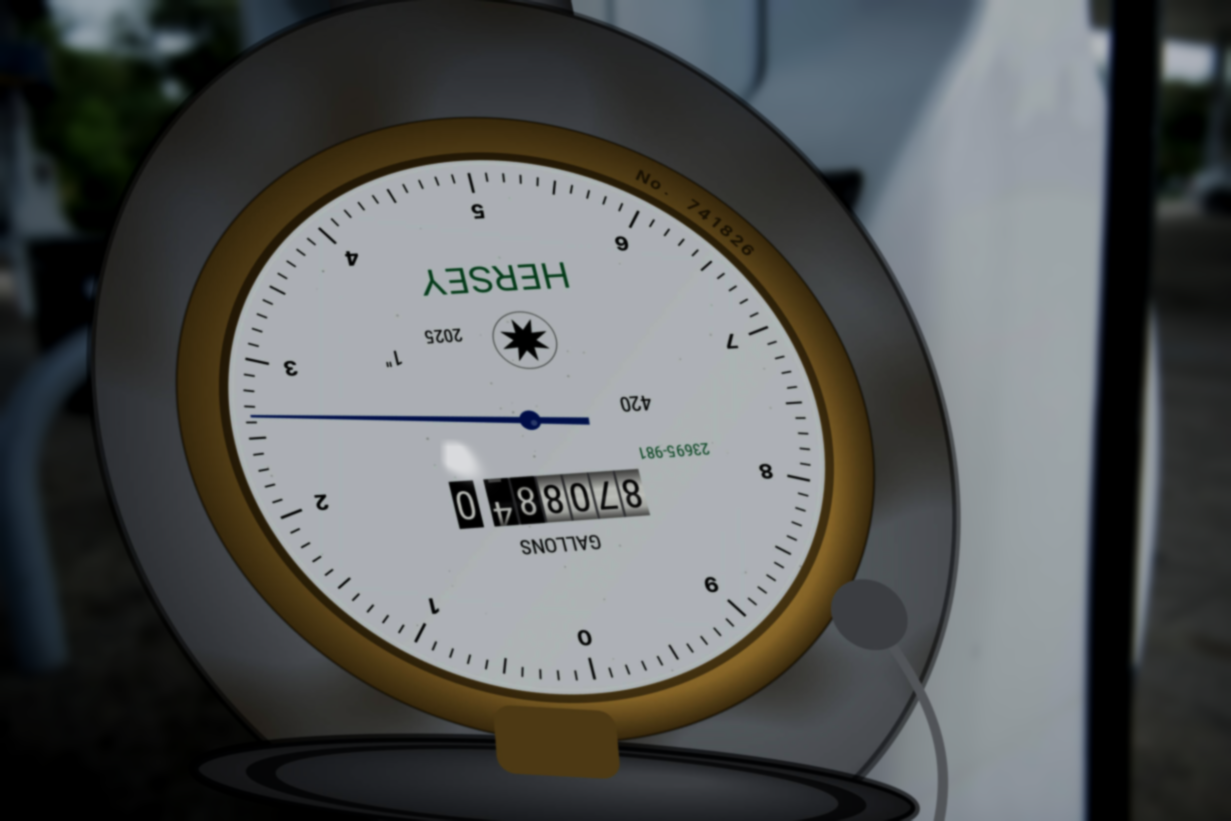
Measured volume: 8708842.6 gal
